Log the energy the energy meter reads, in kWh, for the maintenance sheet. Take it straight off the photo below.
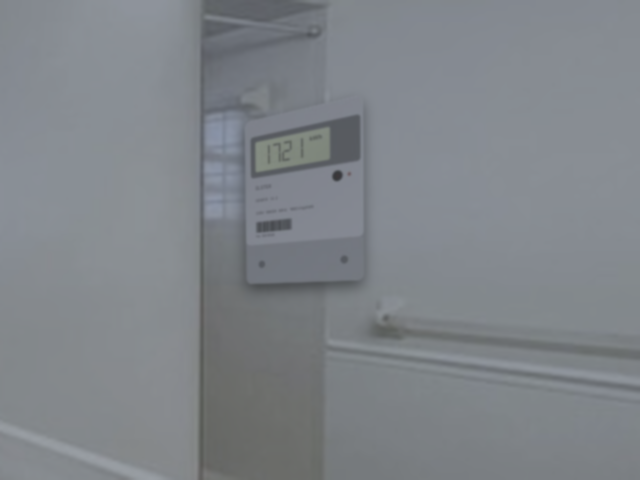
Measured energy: 1721 kWh
